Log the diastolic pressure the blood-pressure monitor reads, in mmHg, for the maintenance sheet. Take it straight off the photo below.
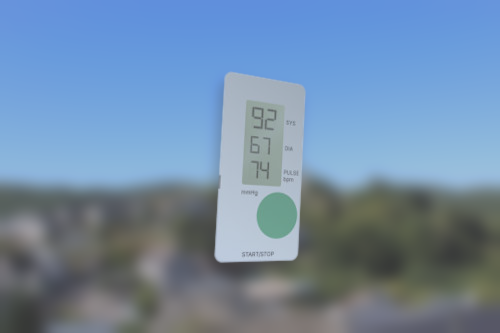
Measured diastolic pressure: 67 mmHg
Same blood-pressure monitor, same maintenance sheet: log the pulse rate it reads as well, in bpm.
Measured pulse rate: 74 bpm
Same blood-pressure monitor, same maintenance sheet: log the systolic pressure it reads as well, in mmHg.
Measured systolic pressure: 92 mmHg
